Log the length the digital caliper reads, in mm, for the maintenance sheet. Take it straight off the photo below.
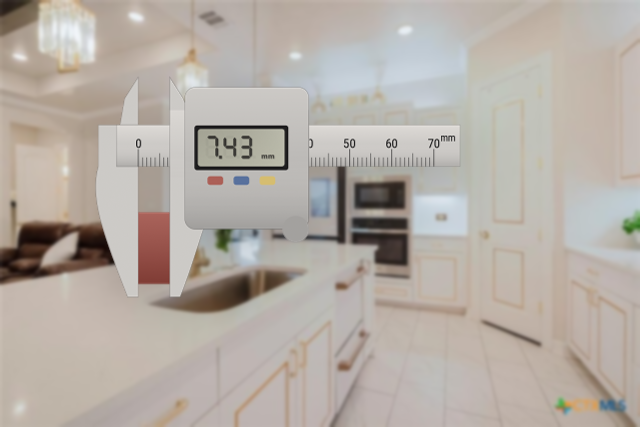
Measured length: 7.43 mm
